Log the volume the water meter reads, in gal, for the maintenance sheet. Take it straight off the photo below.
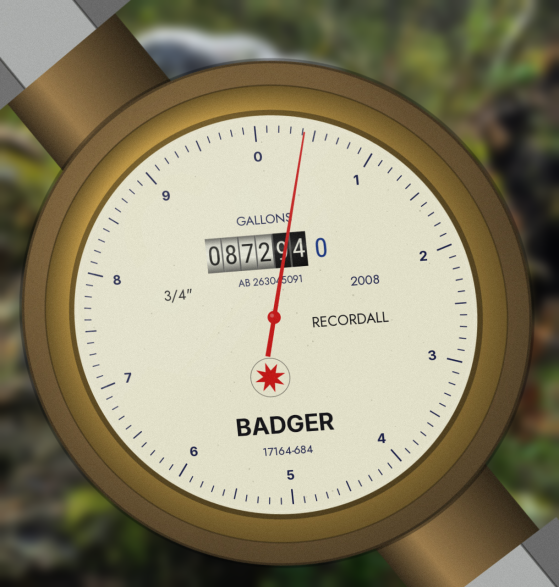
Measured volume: 872940.4 gal
